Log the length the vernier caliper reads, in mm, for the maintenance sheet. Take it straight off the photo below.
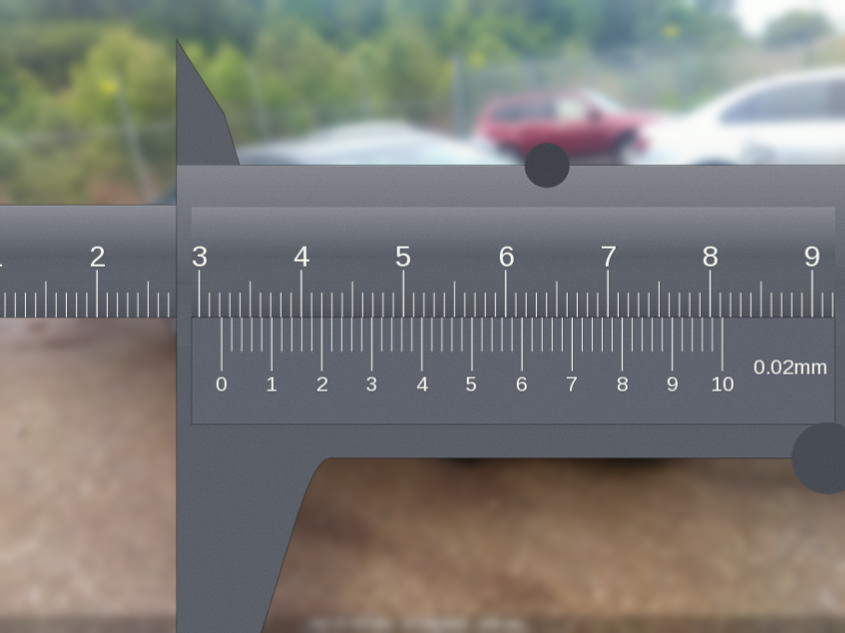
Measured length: 32.2 mm
